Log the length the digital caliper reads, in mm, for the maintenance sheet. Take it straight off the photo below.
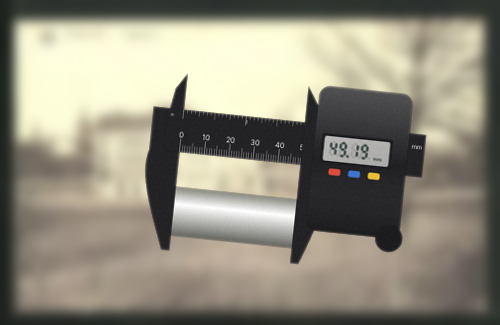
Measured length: 49.19 mm
